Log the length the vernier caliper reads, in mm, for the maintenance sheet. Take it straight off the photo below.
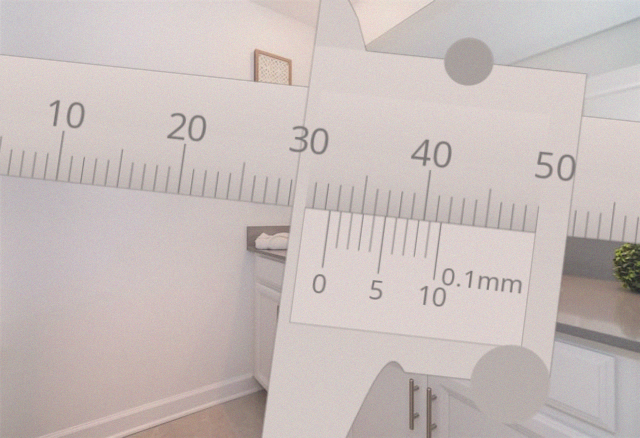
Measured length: 32.4 mm
